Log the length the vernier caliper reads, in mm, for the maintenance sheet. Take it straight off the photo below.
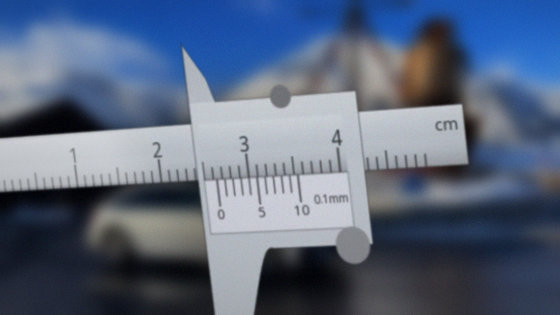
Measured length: 26.4 mm
